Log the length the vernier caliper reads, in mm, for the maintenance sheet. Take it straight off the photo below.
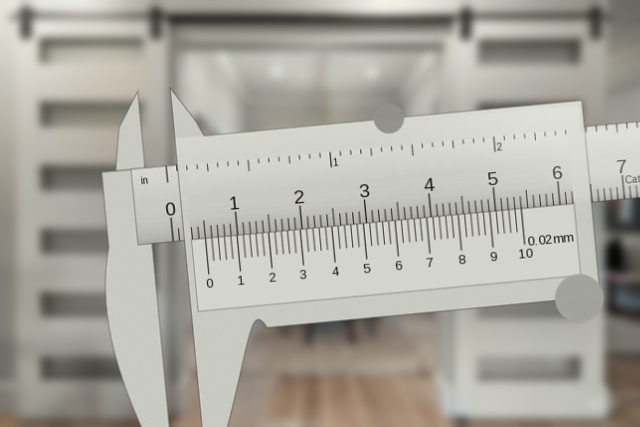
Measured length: 5.0 mm
